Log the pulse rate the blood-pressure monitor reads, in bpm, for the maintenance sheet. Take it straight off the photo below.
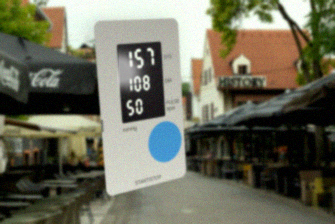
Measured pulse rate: 50 bpm
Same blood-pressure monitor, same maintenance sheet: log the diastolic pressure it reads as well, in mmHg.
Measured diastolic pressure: 108 mmHg
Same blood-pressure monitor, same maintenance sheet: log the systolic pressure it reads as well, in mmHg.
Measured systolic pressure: 157 mmHg
